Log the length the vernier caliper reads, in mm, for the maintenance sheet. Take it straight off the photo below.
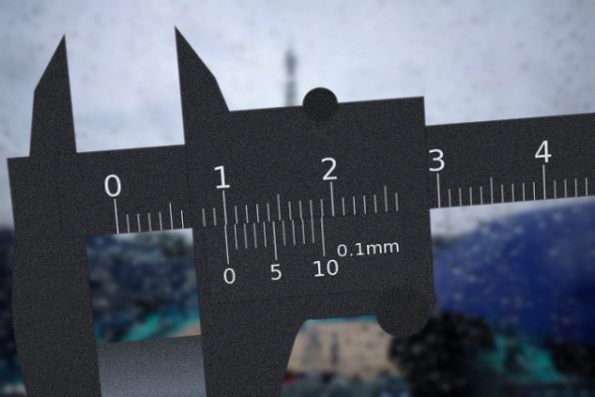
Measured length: 9.9 mm
